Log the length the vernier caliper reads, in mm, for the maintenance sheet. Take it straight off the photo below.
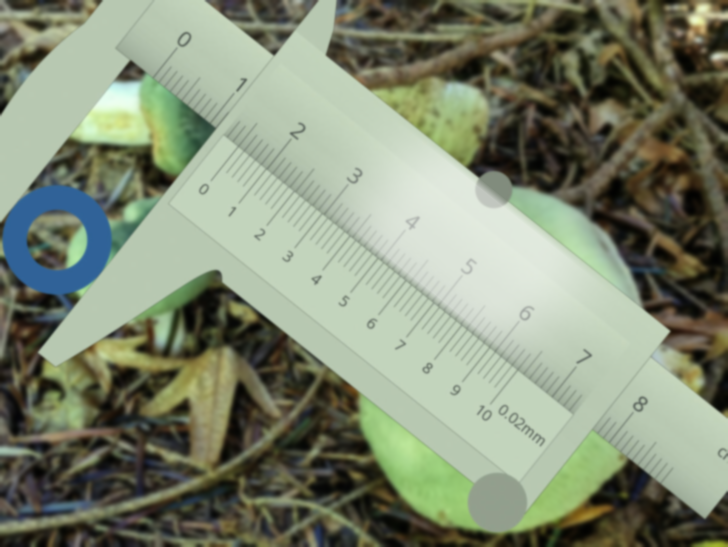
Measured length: 15.0 mm
